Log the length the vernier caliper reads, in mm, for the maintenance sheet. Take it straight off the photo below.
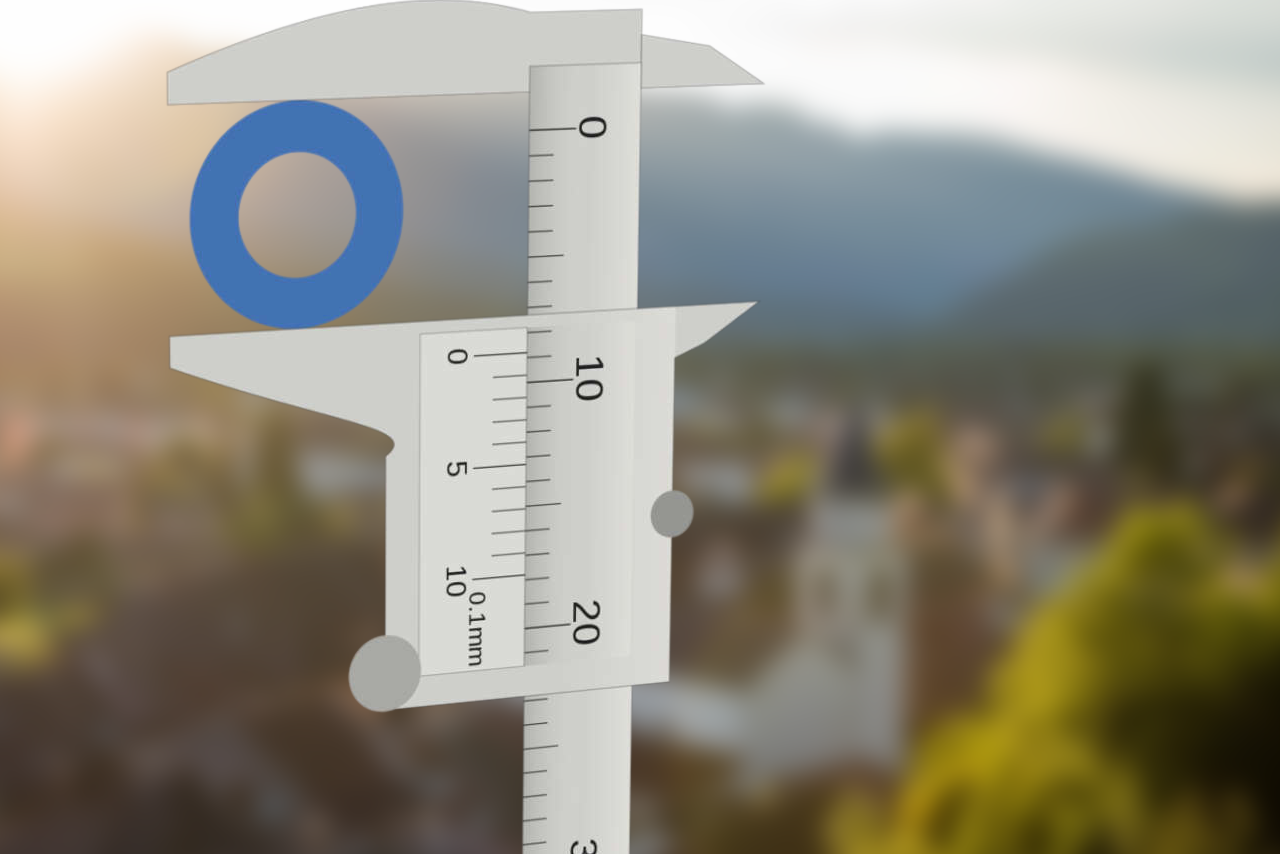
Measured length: 8.8 mm
